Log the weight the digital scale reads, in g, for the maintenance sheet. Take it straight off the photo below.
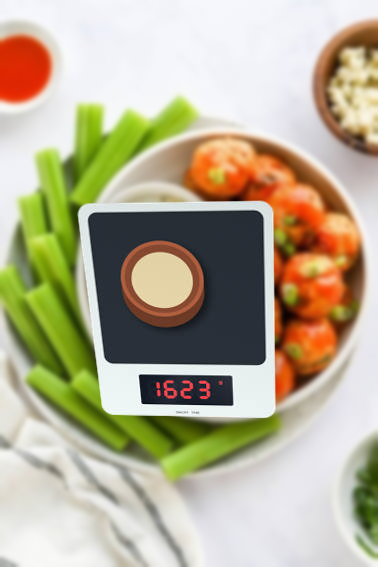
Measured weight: 1623 g
